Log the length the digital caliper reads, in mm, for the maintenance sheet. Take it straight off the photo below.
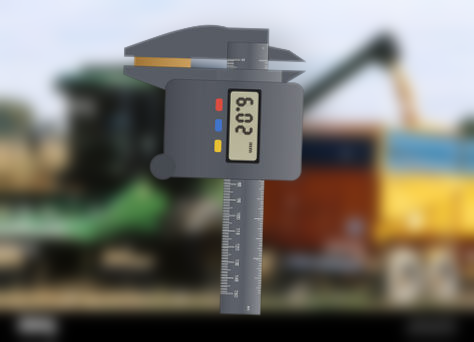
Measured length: 6.02 mm
